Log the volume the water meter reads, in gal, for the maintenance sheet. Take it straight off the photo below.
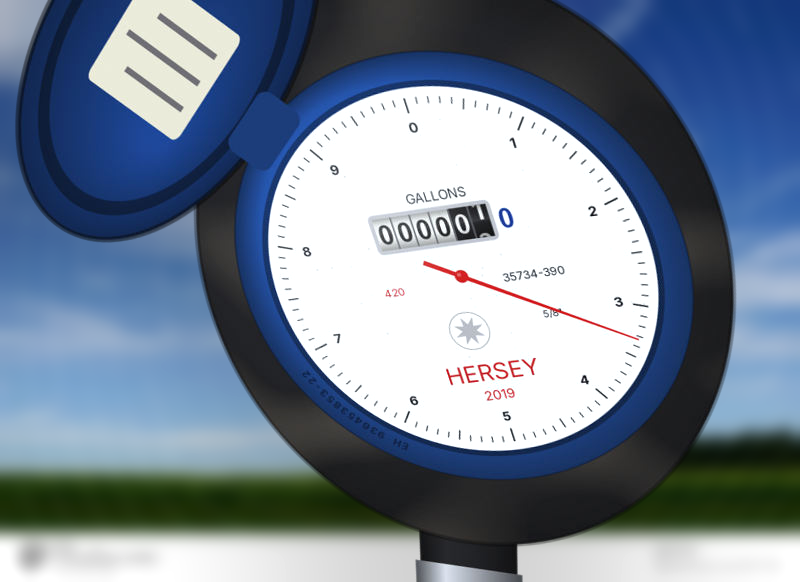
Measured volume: 13.3 gal
